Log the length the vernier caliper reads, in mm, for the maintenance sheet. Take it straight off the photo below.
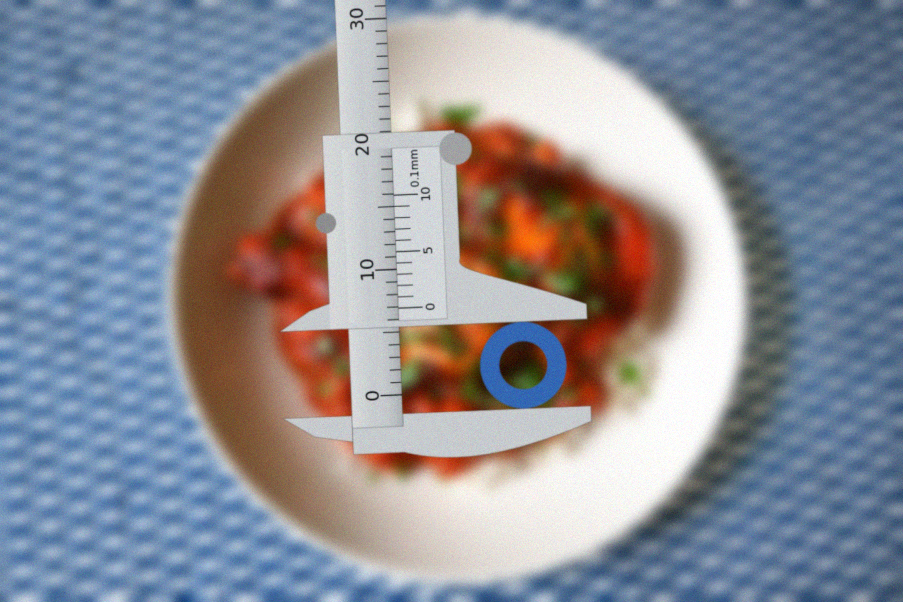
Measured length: 6.9 mm
